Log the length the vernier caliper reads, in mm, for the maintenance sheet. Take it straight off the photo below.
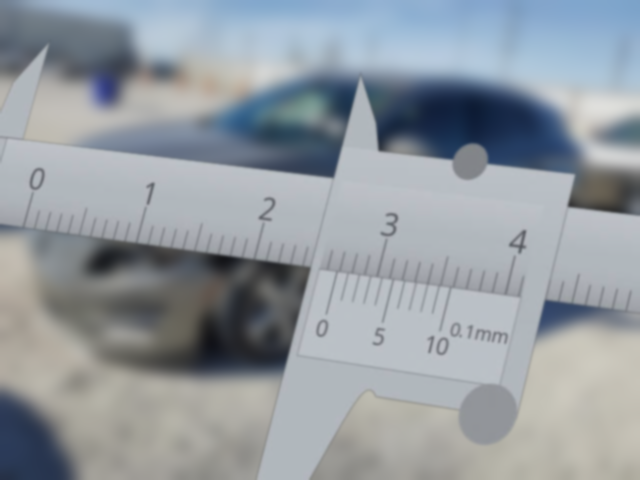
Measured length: 26.8 mm
